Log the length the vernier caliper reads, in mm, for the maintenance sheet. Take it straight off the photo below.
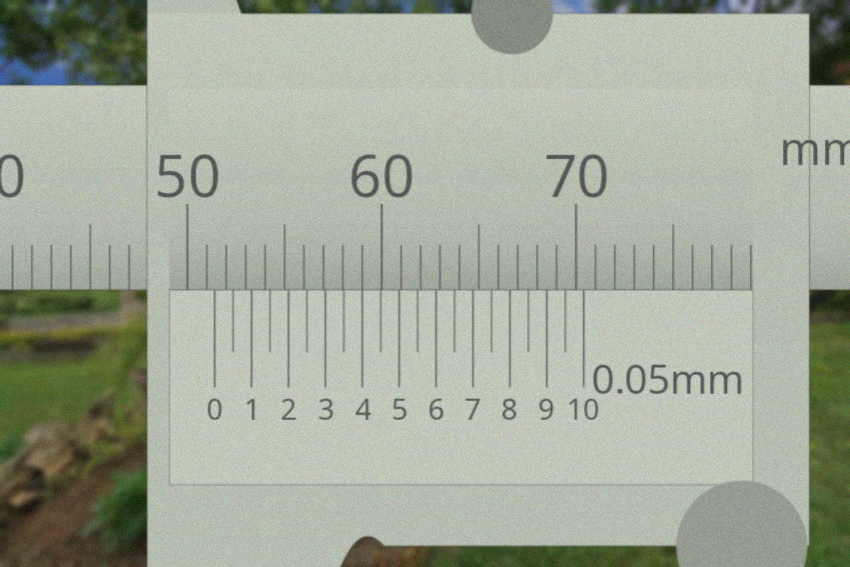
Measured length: 51.4 mm
